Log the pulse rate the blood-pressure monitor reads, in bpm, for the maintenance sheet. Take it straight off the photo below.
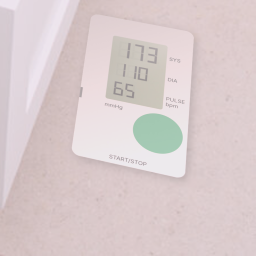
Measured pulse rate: 65 bpm
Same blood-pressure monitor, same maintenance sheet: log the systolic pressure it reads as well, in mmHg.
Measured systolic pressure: 173 mmHg
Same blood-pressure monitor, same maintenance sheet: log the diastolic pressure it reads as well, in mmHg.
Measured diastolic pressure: 110 mmHg
